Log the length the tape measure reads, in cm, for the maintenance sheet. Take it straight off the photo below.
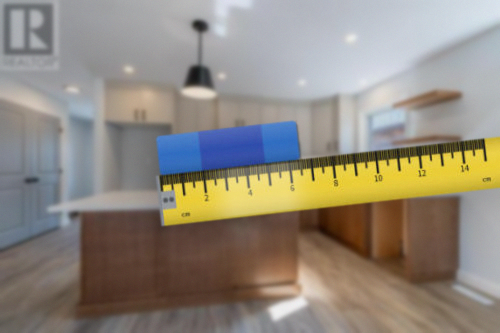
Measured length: 6.5 cm
